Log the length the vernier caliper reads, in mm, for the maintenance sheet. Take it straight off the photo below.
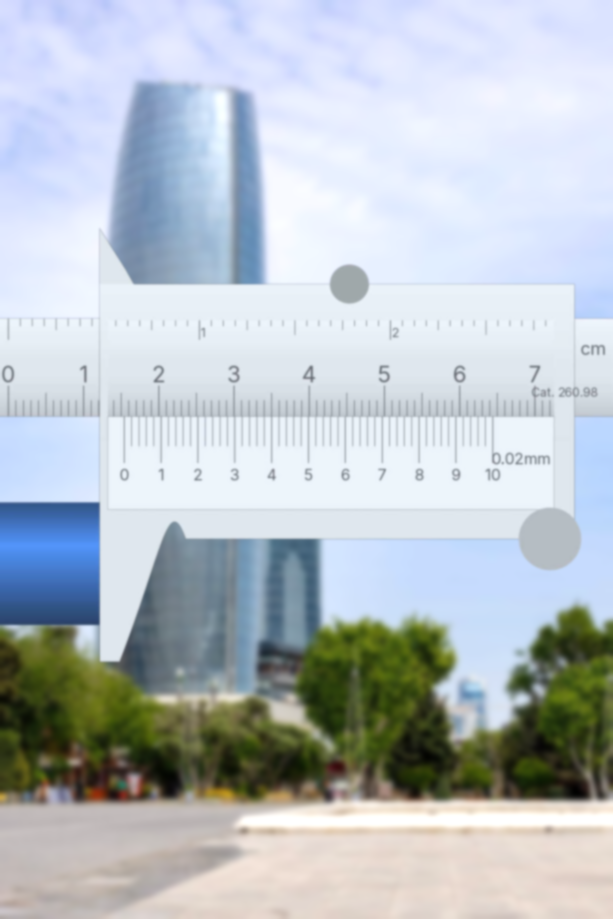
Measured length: 15.4 mm
